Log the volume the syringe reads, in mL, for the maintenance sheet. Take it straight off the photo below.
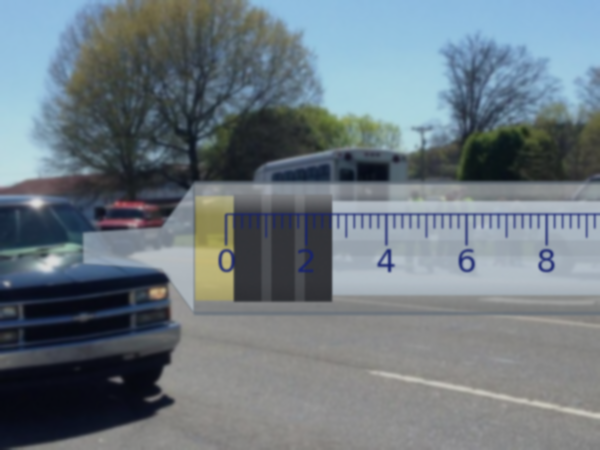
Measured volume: 0.2 mL
